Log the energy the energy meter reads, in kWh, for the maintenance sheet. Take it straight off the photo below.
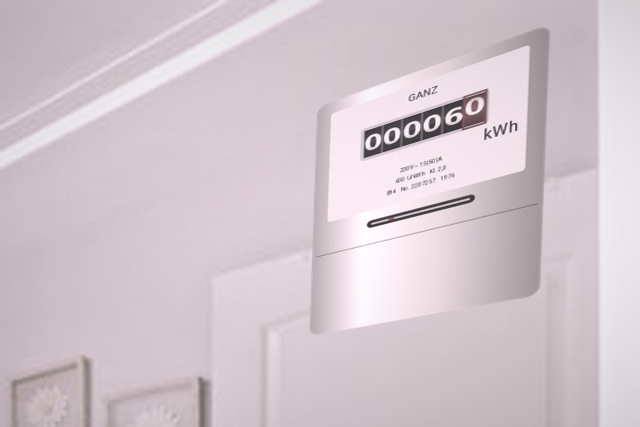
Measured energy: 6.0 kWh
